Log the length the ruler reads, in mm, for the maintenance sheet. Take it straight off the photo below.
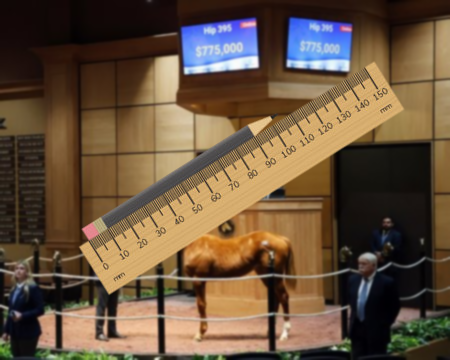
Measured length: 105 mm
